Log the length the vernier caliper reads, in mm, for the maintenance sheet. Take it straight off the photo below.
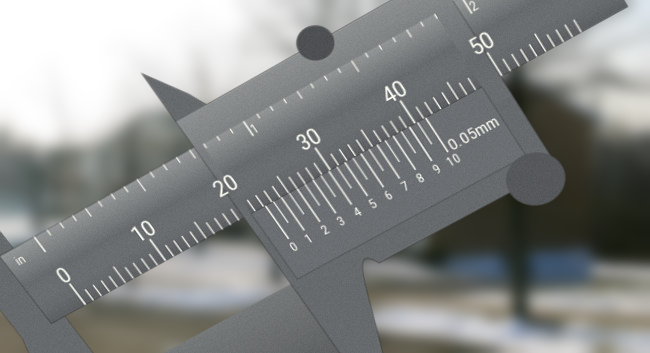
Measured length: 22.2 mm
